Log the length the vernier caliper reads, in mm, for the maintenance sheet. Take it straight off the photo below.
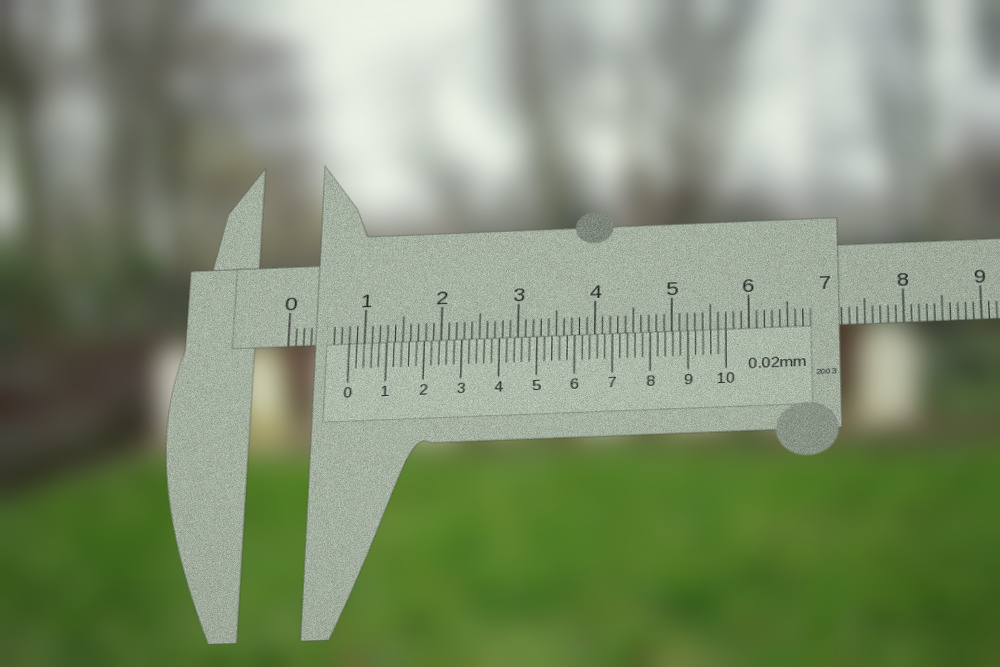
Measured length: 8.0 mm
